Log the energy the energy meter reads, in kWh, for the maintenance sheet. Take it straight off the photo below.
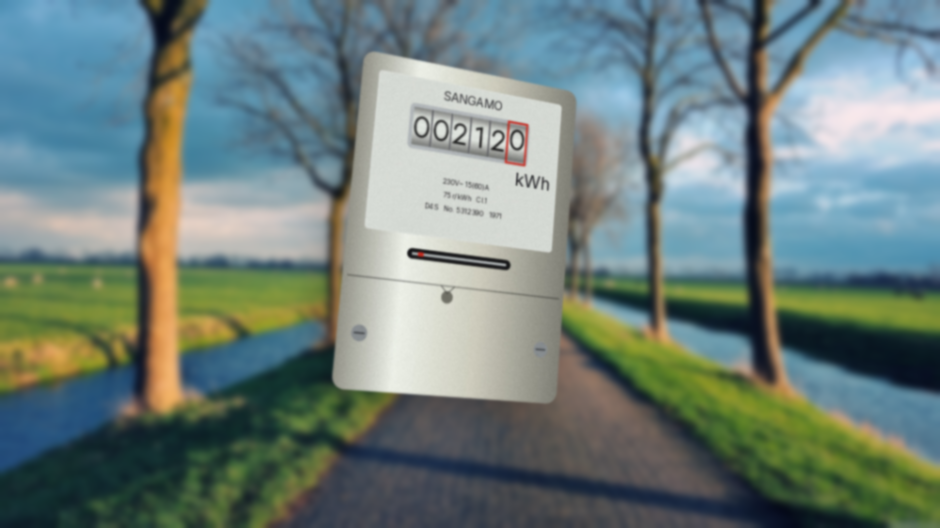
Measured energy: 212.0 kWh
